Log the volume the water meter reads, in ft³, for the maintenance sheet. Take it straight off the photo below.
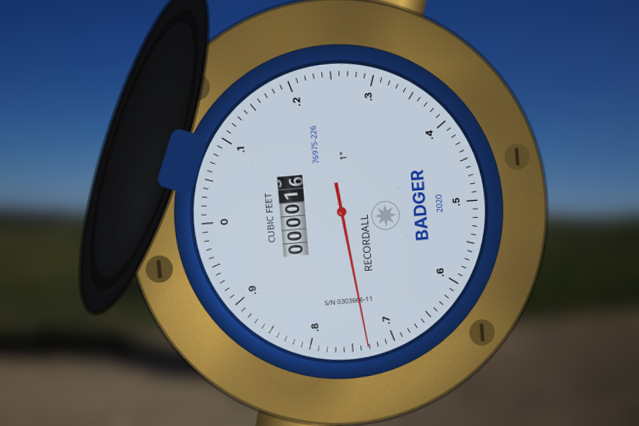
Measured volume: 15.73 ft³
